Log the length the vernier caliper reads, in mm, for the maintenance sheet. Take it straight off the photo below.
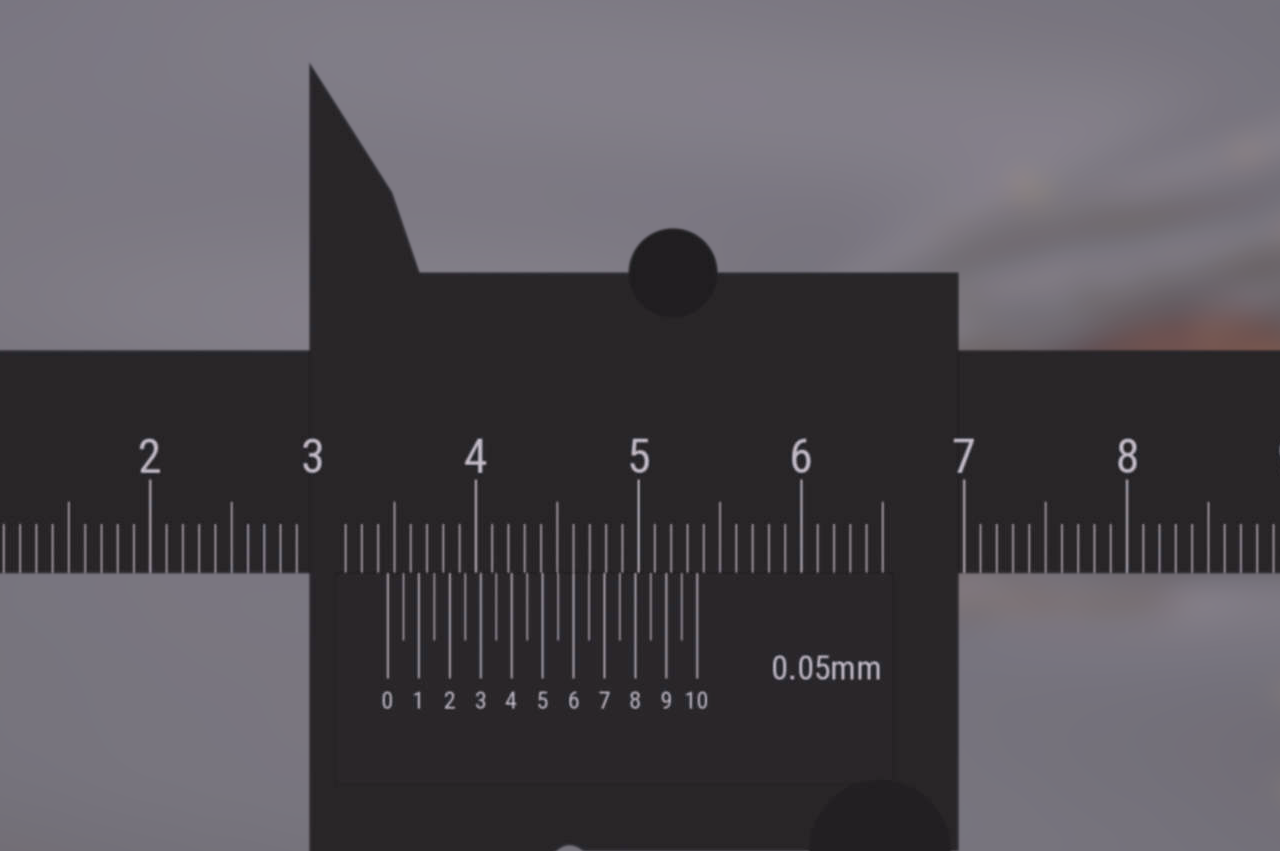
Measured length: 34.6 mm
